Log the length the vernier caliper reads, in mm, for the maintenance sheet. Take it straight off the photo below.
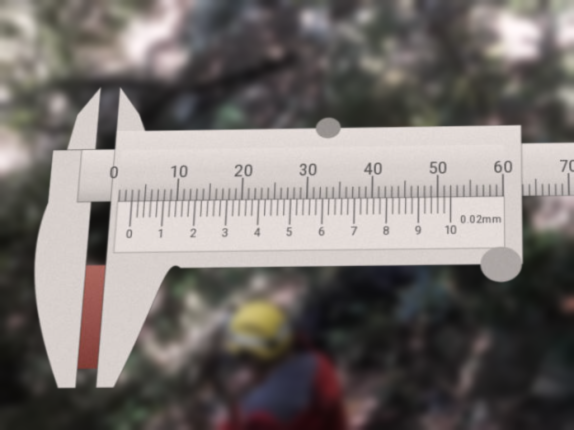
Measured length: 3.0 mm
